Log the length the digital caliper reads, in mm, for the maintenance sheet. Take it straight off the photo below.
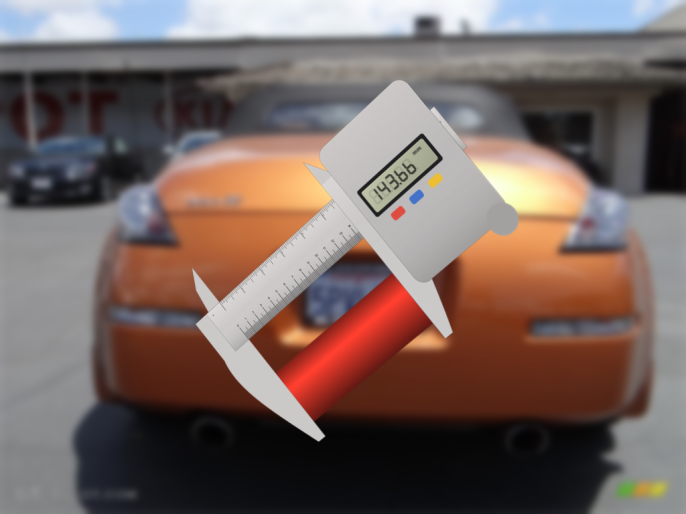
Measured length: 143.66 mm
